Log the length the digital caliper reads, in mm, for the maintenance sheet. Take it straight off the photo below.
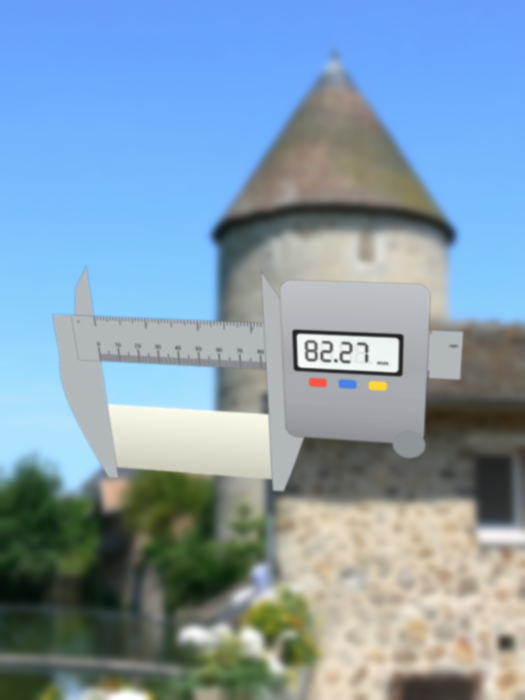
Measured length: 82.27 mm
